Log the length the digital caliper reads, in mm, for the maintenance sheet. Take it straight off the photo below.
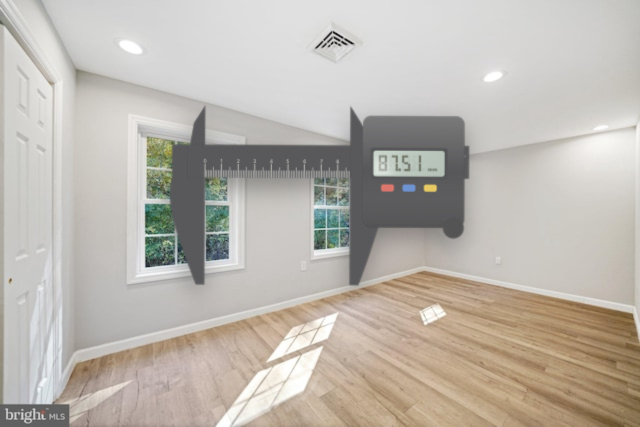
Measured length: 87.51 mm
